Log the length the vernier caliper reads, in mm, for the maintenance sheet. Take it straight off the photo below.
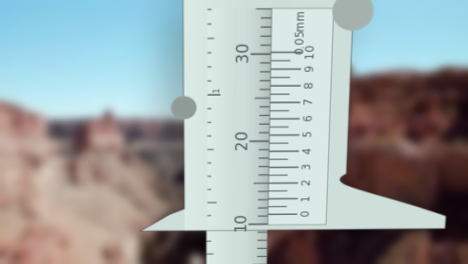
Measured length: 11.2 mm
